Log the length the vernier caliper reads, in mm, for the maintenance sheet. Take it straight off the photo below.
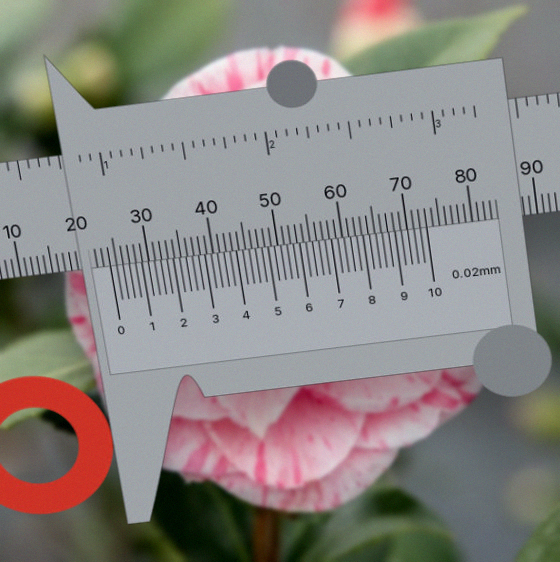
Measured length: 24.0 mm
